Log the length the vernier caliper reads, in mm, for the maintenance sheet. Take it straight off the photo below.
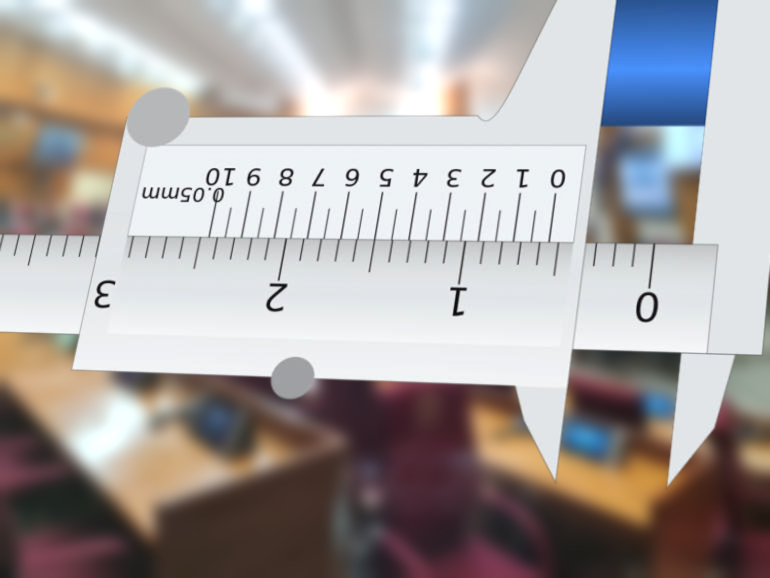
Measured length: 5.5 mm
